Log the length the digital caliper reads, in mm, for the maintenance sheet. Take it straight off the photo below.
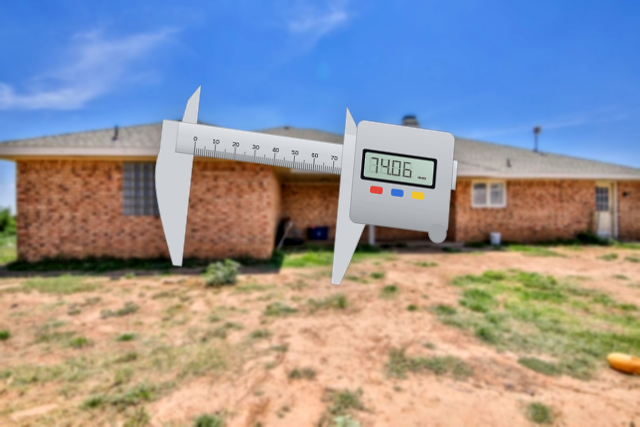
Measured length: 74.06 mm
